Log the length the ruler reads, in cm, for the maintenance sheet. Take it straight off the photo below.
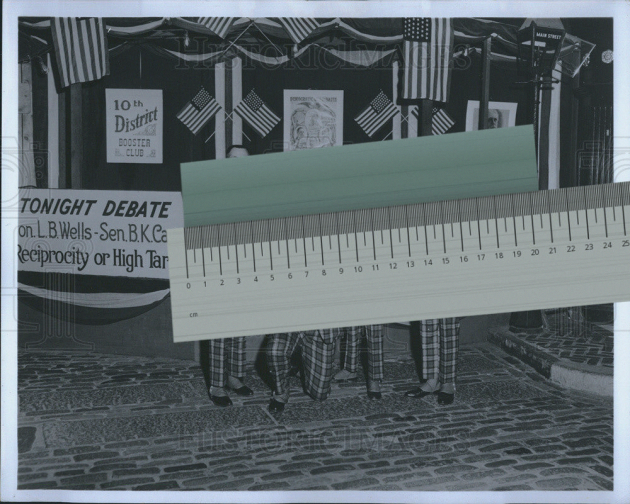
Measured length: 20.5 cm
